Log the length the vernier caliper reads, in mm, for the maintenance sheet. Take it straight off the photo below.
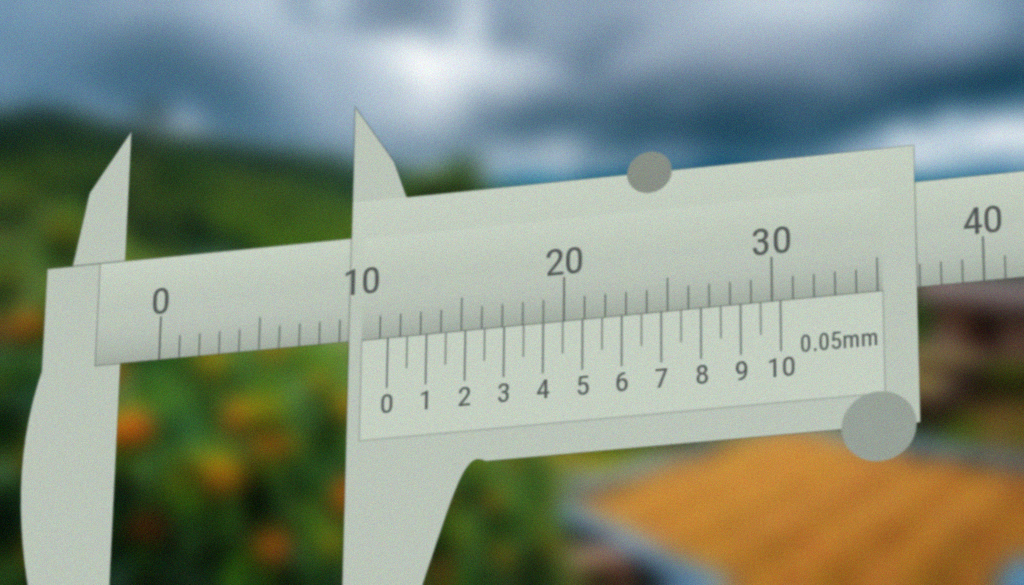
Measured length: 11.4 mm
